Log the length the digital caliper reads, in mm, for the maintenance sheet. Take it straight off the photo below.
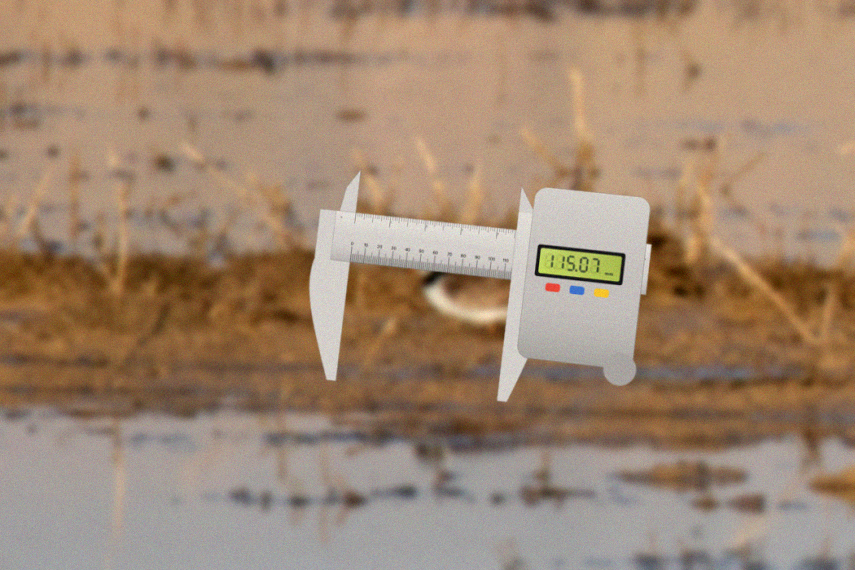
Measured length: 115.07 mm
